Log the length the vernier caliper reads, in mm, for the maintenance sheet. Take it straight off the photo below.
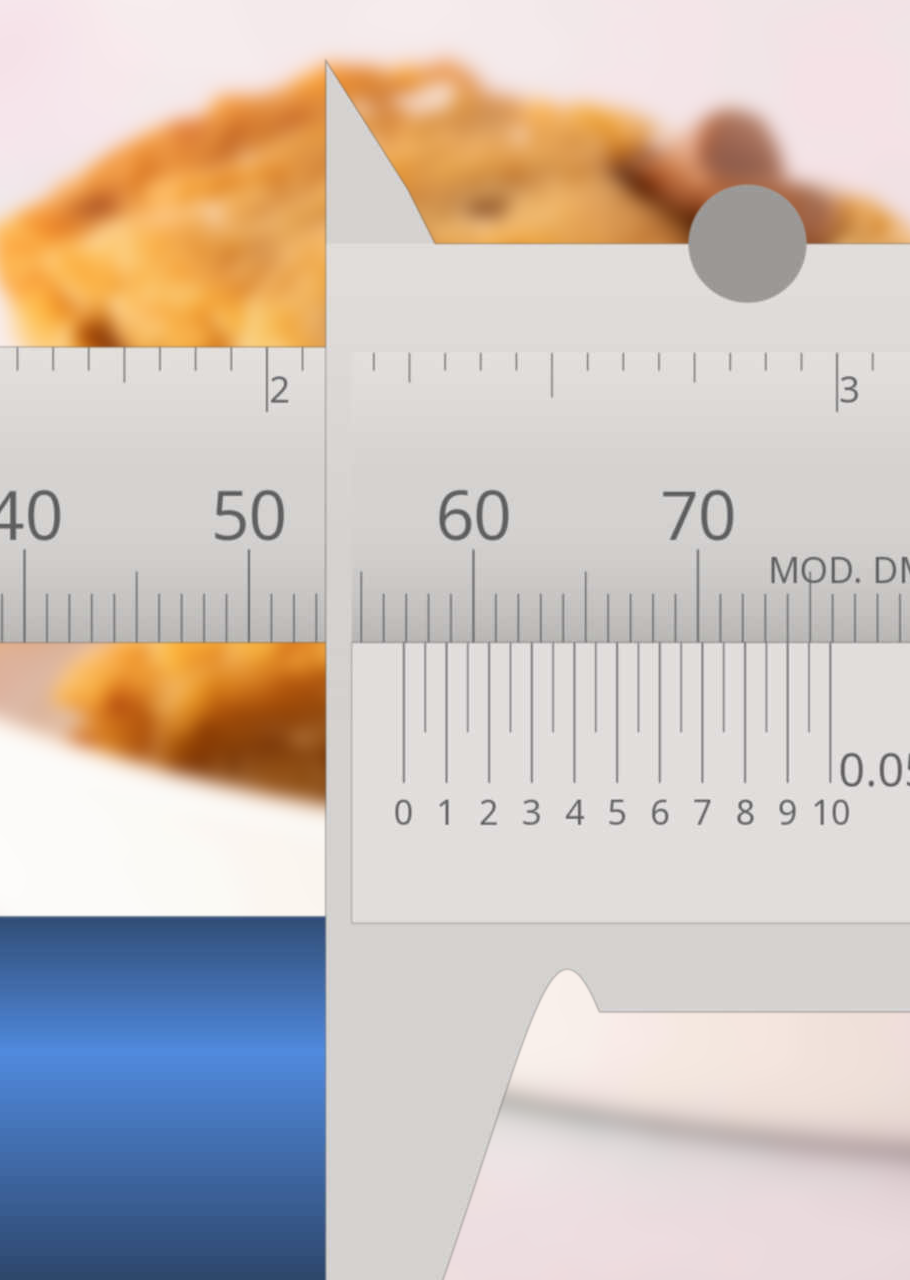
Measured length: 56.9 mm
